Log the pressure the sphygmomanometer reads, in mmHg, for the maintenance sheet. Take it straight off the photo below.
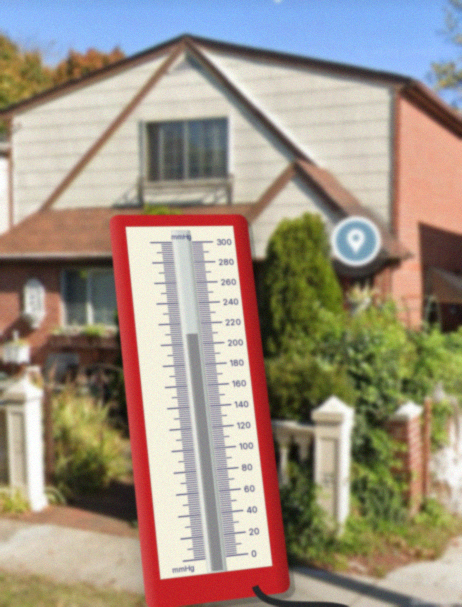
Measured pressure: 210 mmHg
